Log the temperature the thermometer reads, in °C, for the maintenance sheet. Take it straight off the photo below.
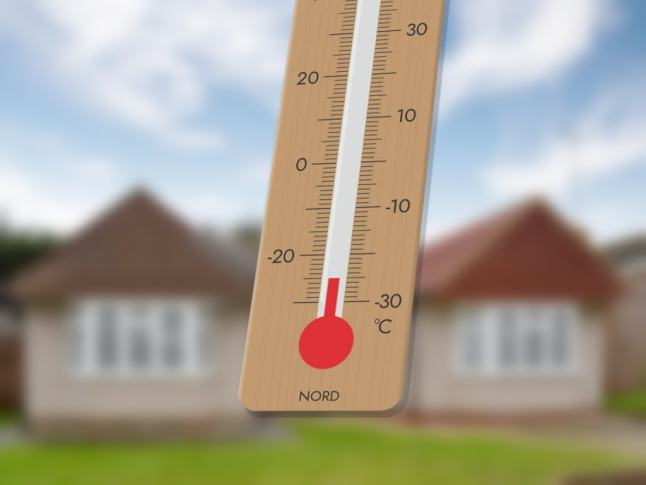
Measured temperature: -25 °C
